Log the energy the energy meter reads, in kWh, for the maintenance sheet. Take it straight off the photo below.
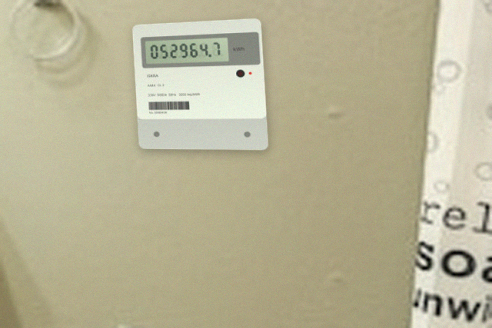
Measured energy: 52964.7 kWh
